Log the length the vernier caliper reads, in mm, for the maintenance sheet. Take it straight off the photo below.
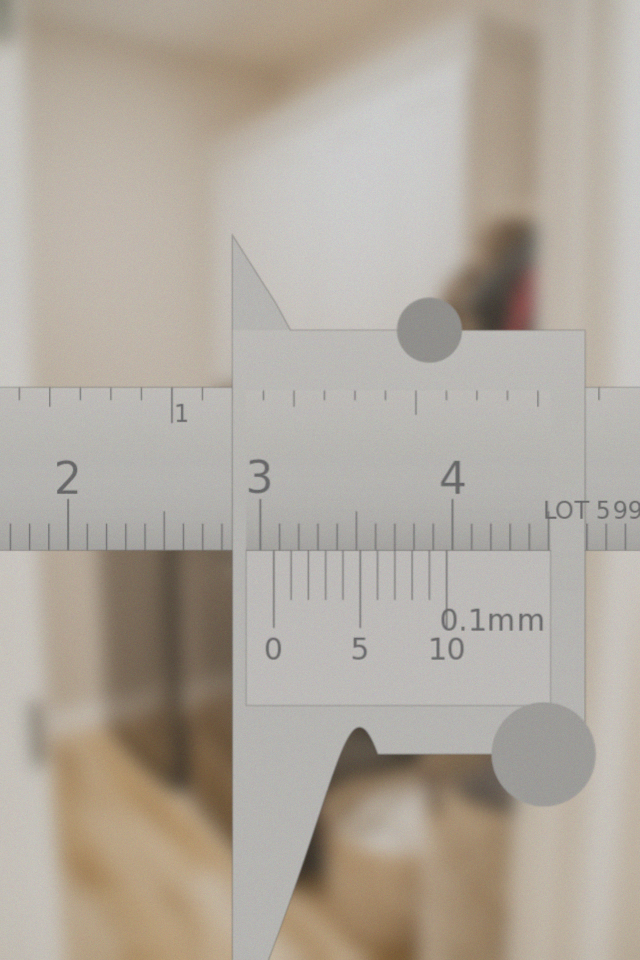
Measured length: 30.7 mm
